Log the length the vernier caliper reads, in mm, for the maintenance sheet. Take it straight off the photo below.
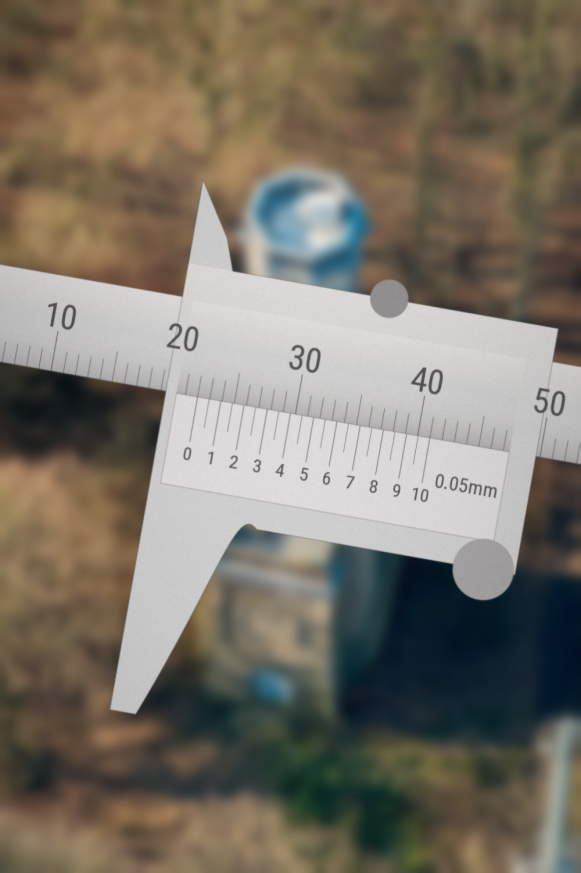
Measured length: 22.0 mm
